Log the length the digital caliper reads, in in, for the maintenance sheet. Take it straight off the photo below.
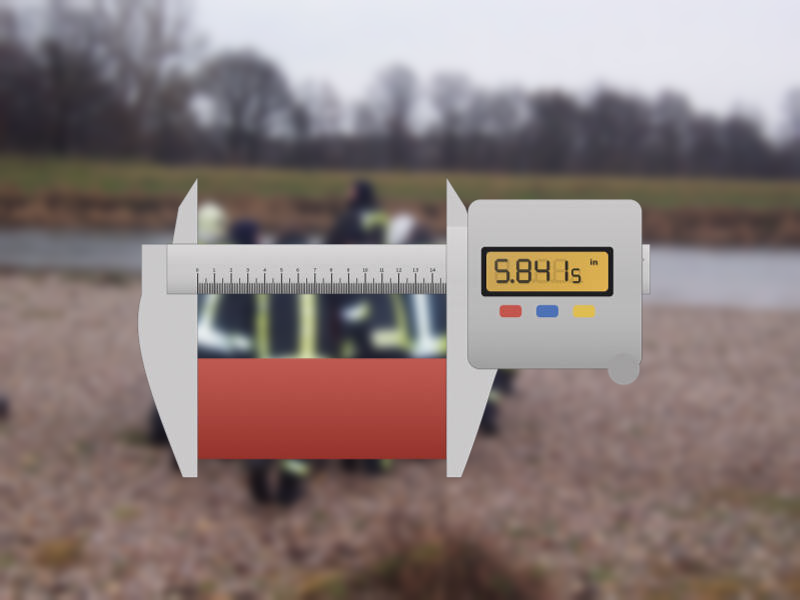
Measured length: 5.8415 in
